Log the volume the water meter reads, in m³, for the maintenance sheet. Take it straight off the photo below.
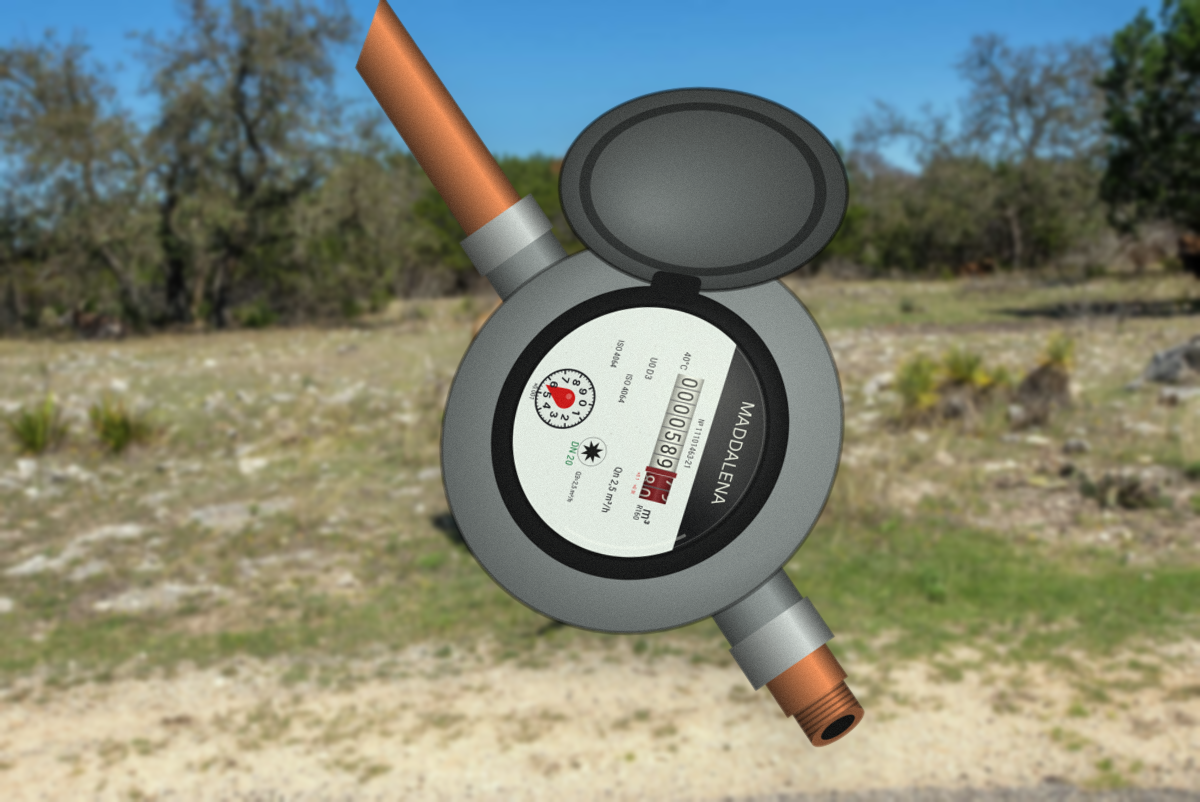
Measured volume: 589.795 m³
